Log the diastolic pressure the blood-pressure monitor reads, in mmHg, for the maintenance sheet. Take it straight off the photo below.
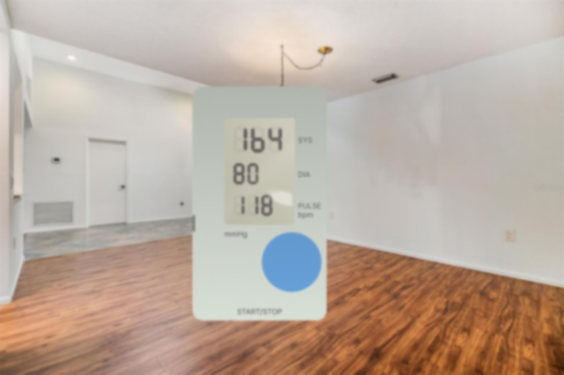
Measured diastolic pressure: 80 mmHg
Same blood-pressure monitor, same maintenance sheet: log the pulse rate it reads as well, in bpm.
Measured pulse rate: 118 bpm
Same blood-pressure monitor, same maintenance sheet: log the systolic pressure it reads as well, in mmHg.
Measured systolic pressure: 164 mmHg
